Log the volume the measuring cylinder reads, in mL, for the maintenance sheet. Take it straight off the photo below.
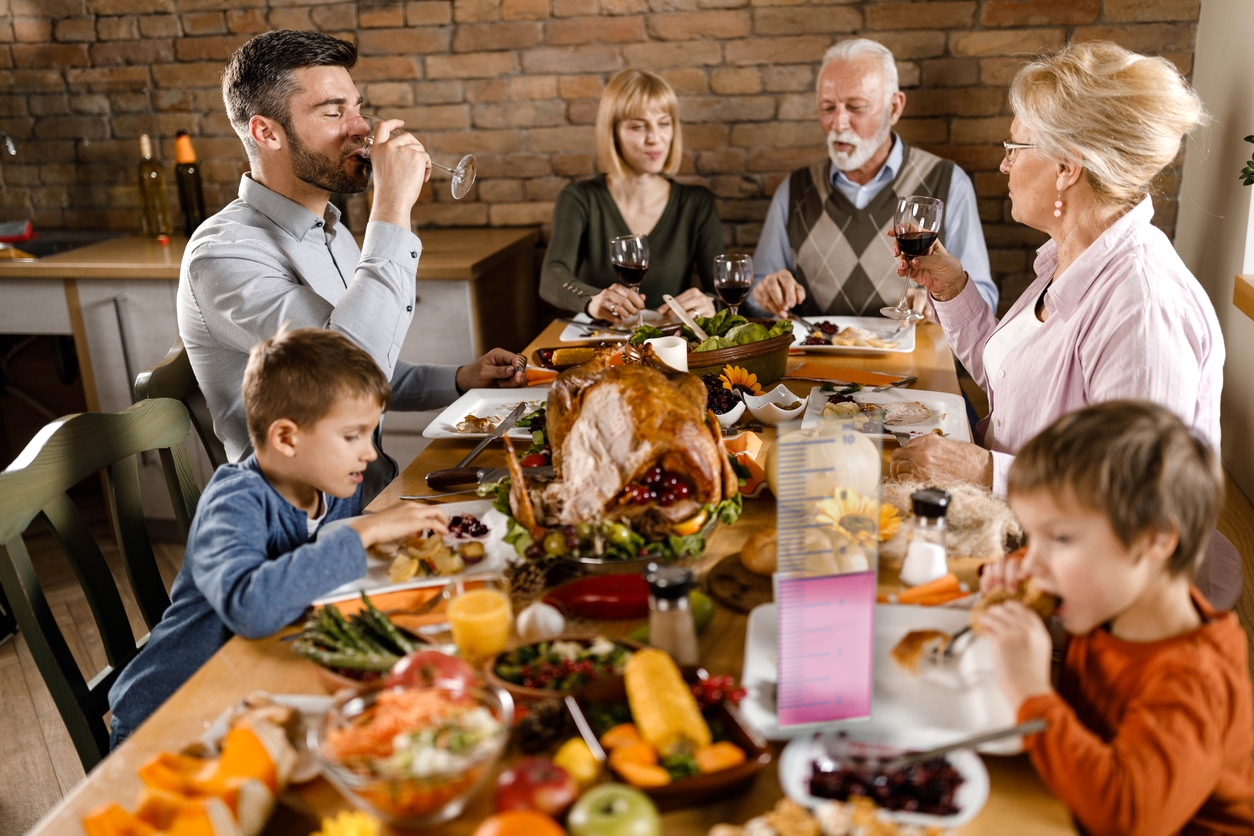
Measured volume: 5 mL
